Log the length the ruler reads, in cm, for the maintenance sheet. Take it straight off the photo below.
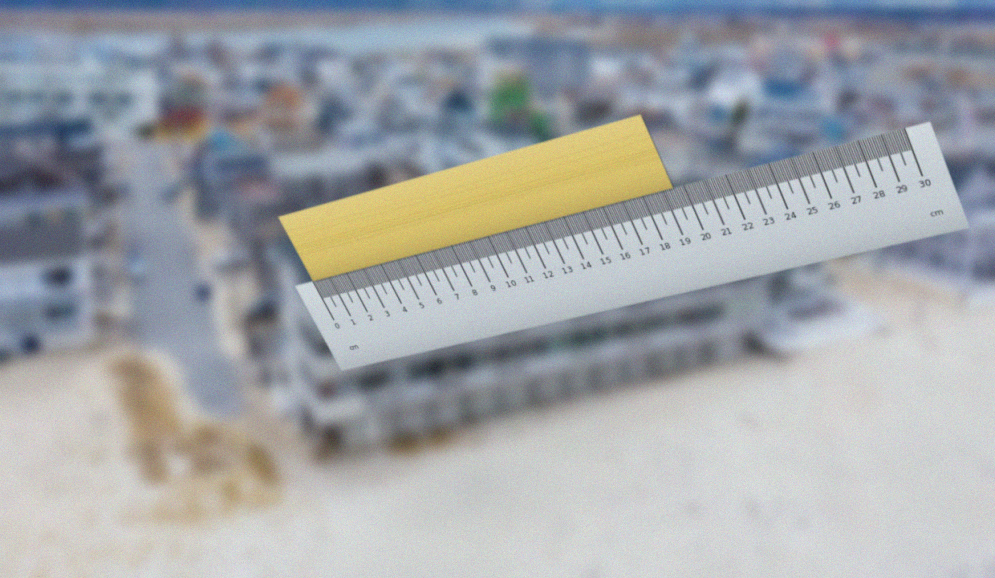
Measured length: 19.5 cm
